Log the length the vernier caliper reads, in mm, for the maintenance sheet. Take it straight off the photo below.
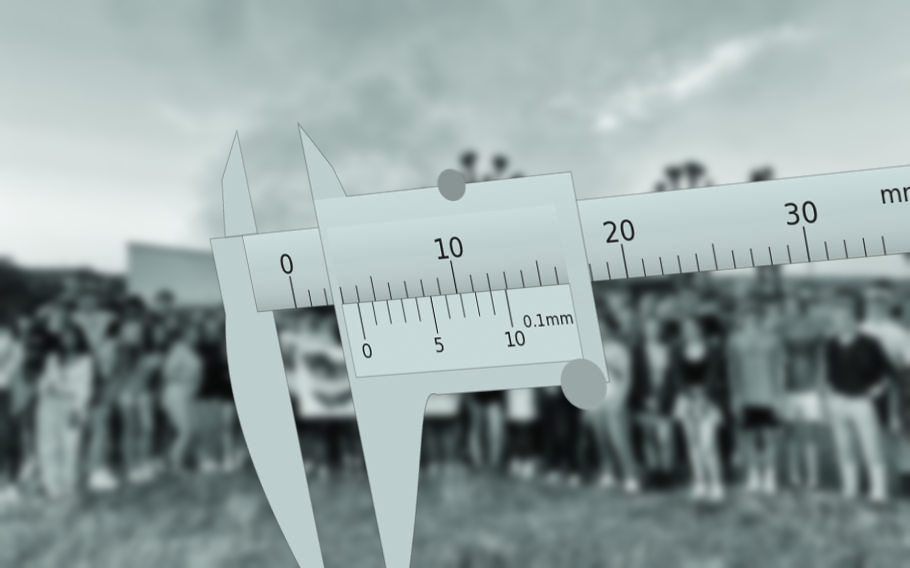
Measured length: 3.9 mm
